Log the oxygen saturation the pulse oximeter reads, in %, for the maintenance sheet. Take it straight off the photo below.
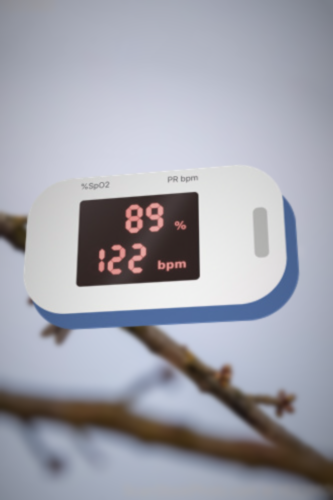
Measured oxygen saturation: 89 %
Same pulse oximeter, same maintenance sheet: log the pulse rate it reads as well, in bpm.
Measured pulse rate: 122 bpm
